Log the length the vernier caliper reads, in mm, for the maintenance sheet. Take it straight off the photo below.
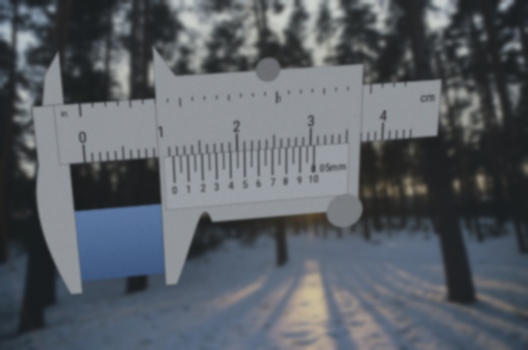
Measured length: 11.5 mm
